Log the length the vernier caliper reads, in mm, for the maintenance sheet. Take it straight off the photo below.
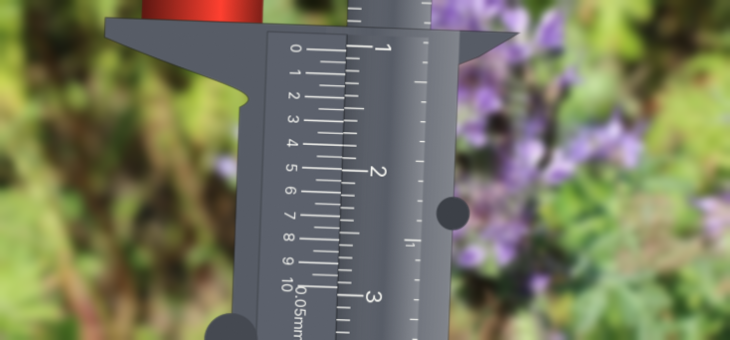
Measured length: 10.4 mm
